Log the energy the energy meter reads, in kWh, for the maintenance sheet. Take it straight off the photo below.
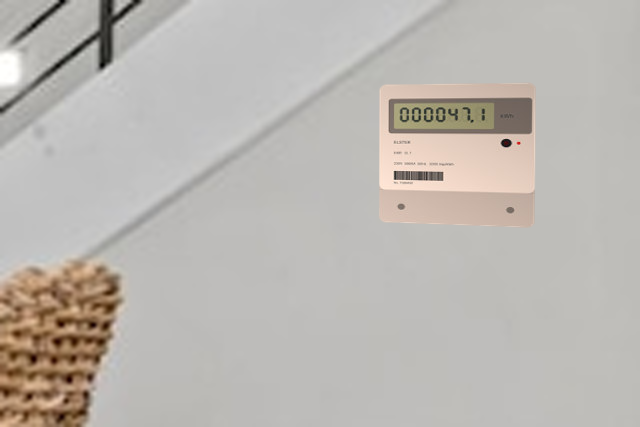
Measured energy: 47.1 kWh
